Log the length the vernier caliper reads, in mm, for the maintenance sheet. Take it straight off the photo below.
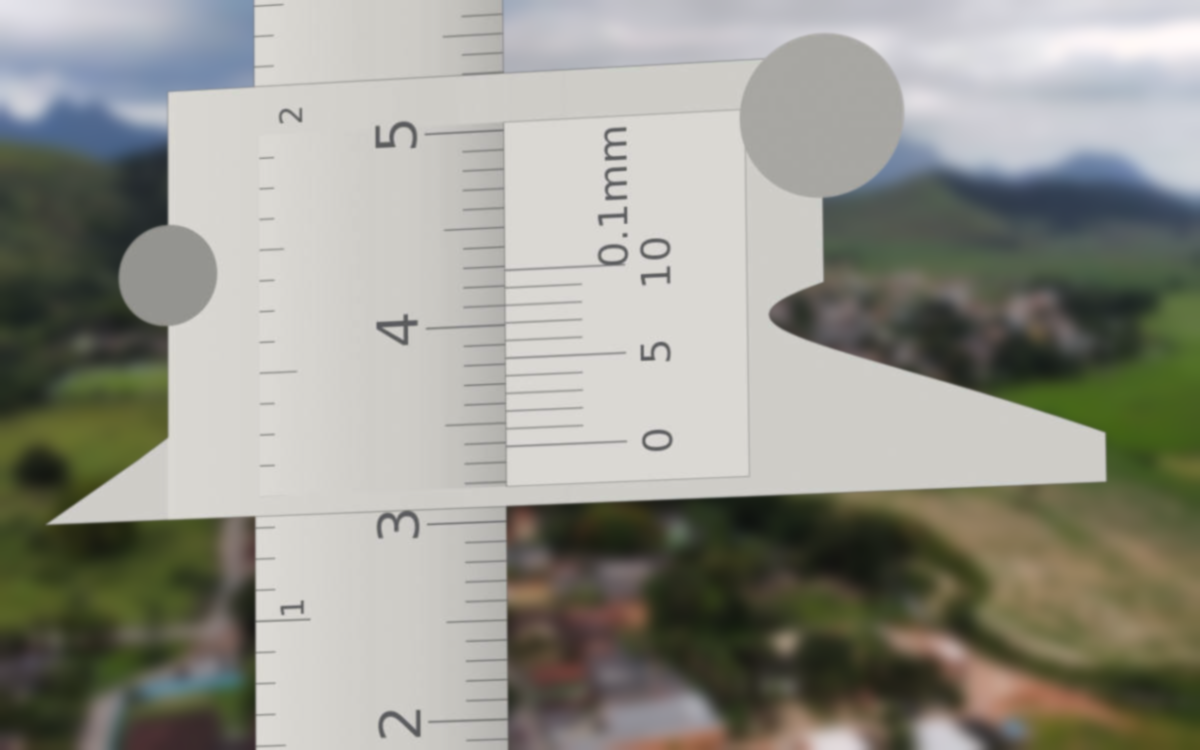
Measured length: 33.8 mm
